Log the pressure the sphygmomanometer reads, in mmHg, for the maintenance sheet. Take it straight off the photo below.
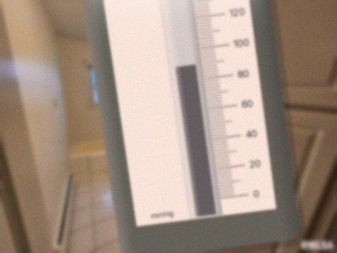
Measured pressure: 90 mmHg
